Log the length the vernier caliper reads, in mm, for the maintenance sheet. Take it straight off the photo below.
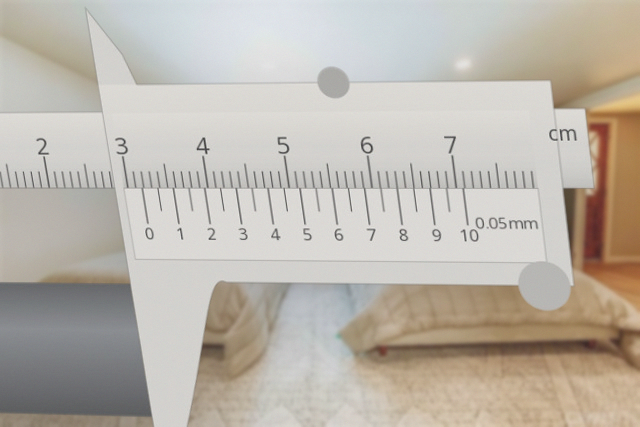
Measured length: 31.8 mm
